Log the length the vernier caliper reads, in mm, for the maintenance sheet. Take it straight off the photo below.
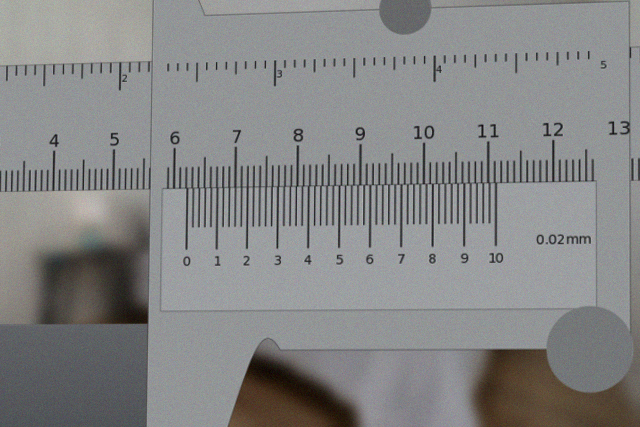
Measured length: 62.2 mm
